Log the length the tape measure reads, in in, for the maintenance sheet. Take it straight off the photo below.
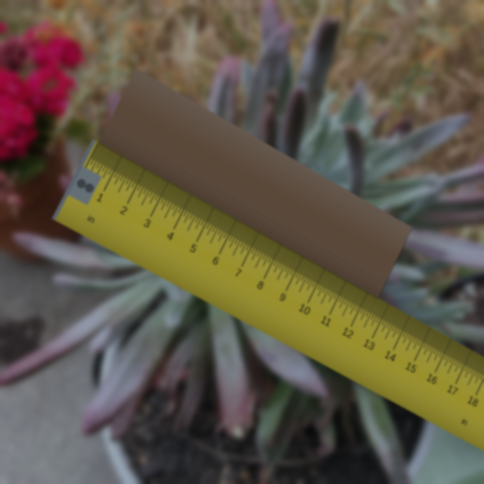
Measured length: 12.5 in
